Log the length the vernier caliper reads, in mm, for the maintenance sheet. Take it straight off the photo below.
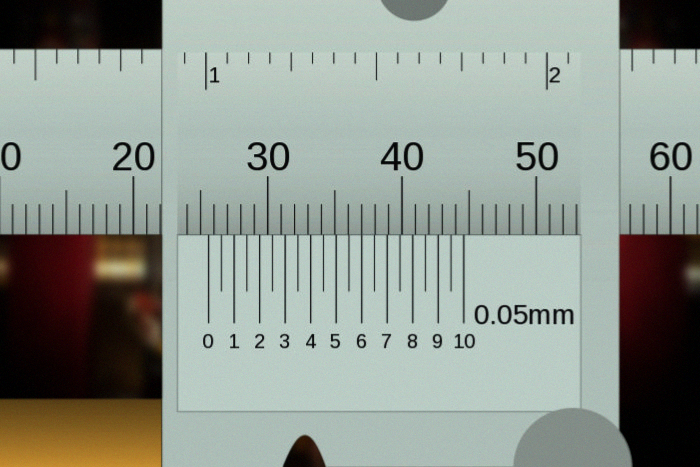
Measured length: 25.6 mm
